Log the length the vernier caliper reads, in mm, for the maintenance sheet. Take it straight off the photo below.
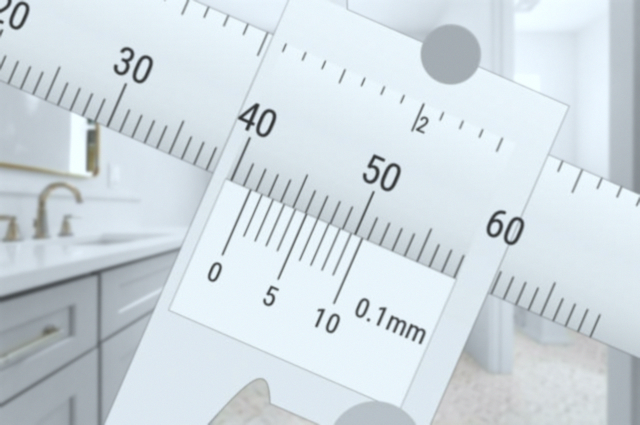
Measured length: 41.6 mm
